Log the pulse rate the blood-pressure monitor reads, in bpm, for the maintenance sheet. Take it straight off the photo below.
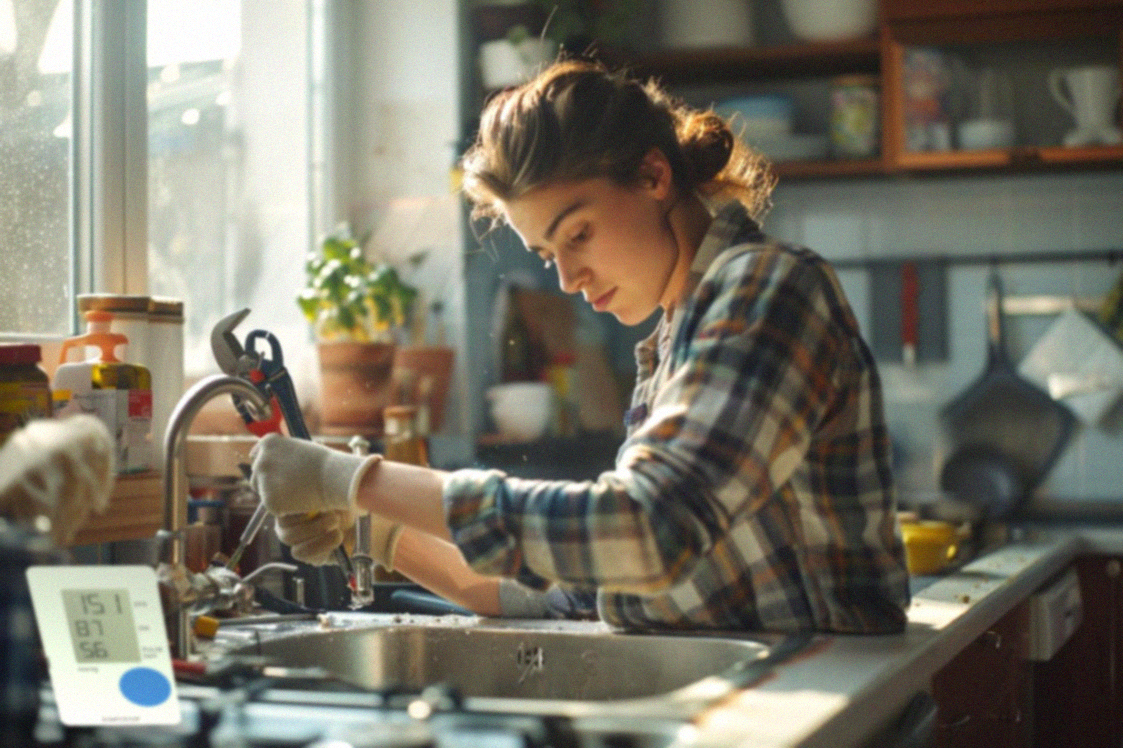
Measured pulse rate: 56 bpm
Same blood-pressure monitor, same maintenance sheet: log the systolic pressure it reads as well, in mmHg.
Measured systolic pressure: 151 mmHg
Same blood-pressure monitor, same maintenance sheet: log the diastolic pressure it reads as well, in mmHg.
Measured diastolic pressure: 87 mmHg
